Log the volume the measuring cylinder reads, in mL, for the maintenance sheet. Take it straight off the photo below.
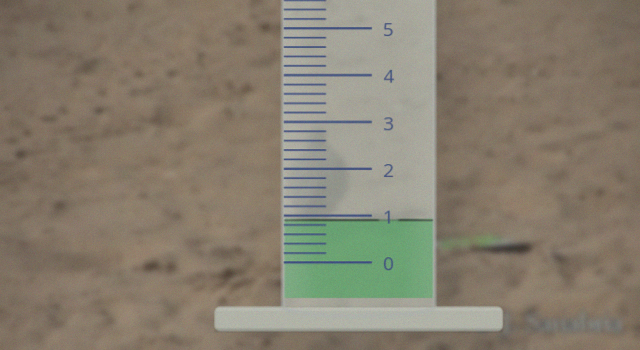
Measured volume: 0.9 mL
